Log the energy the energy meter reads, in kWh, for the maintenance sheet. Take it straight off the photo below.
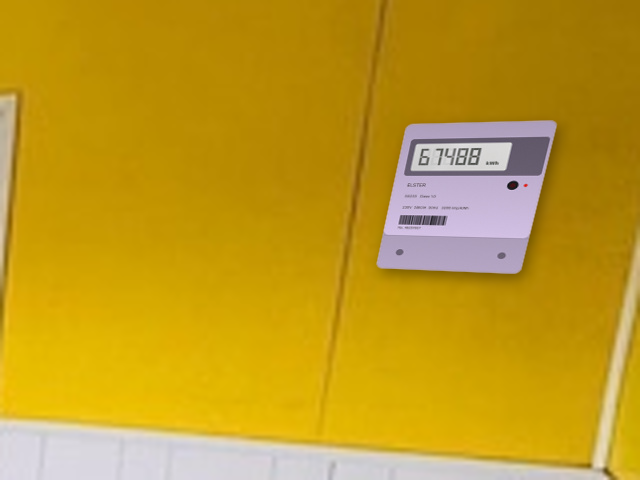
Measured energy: 67488 kWh
